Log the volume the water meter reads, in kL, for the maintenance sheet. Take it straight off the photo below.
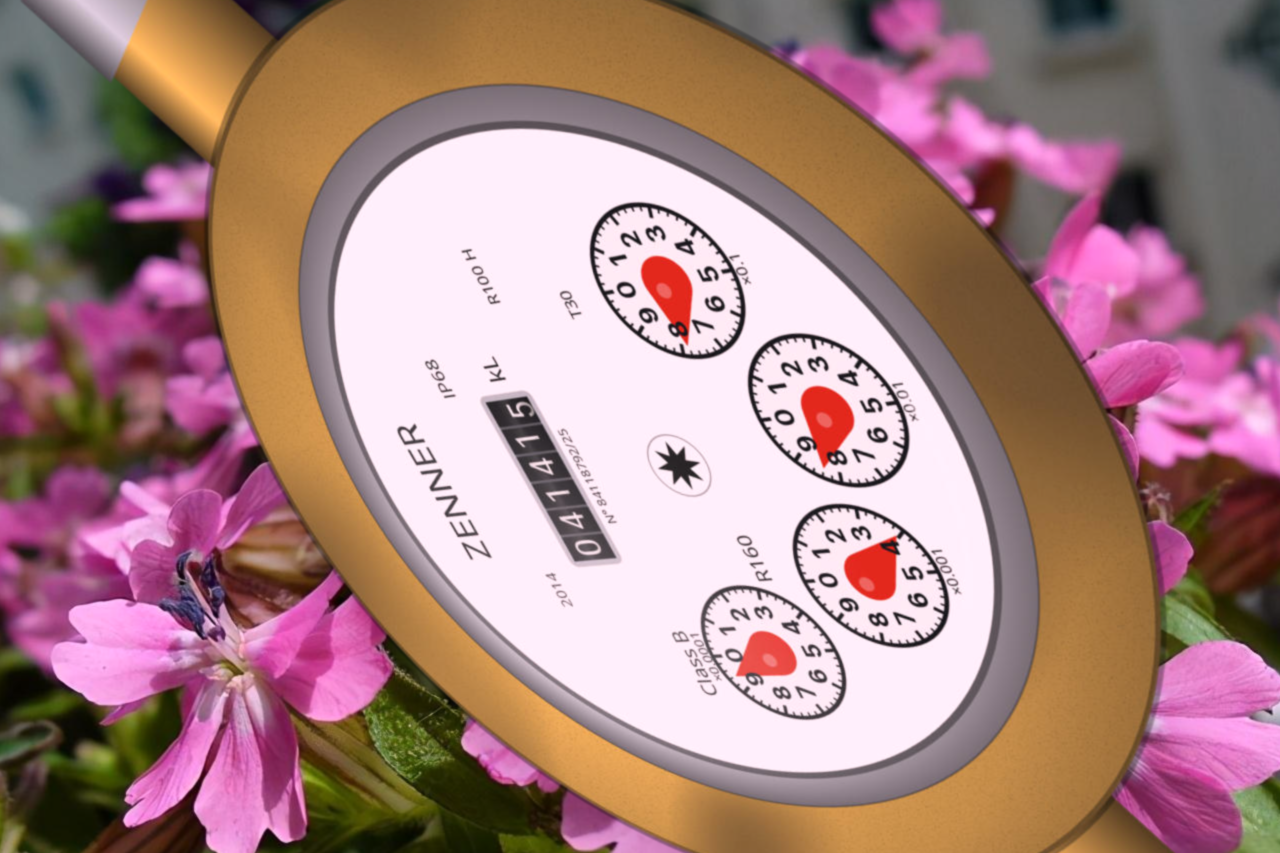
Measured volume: 41414.7839 kL
